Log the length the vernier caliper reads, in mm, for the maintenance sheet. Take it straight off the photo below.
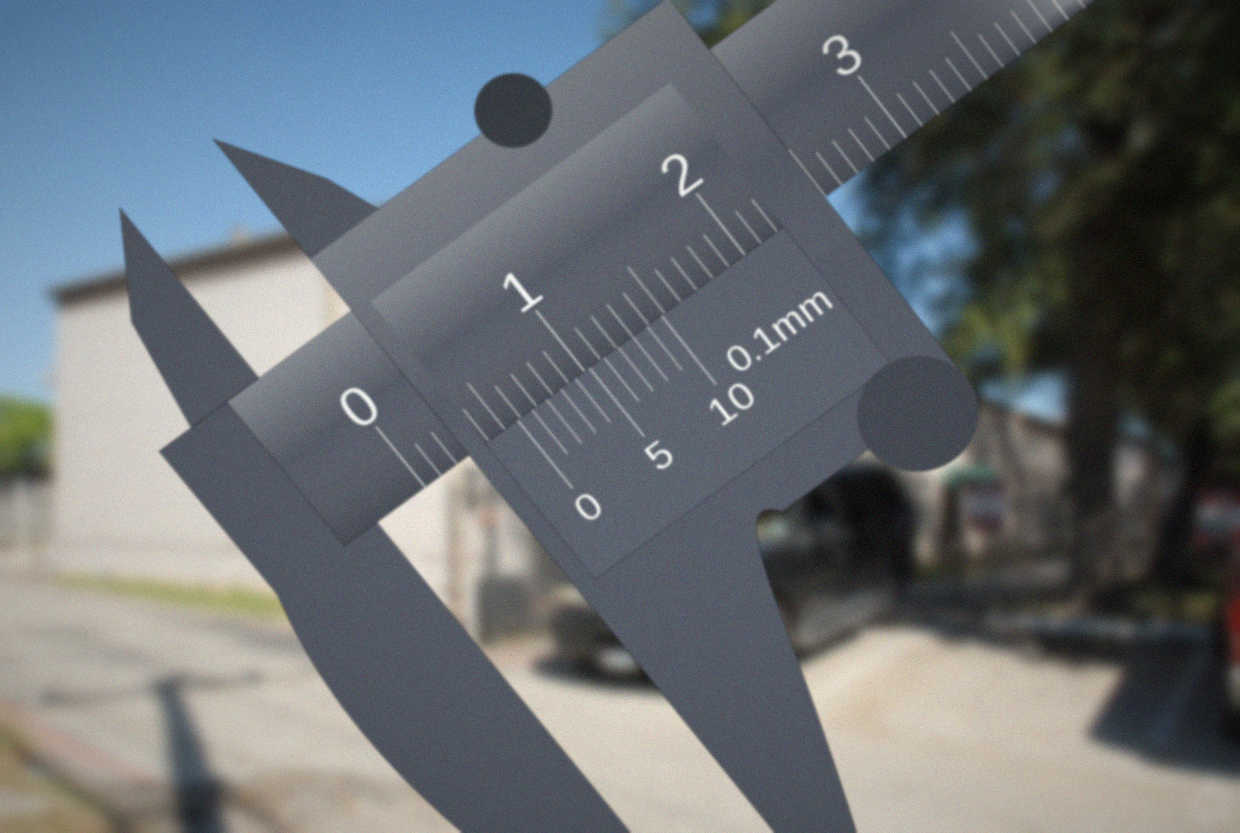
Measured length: 5.8 mm
